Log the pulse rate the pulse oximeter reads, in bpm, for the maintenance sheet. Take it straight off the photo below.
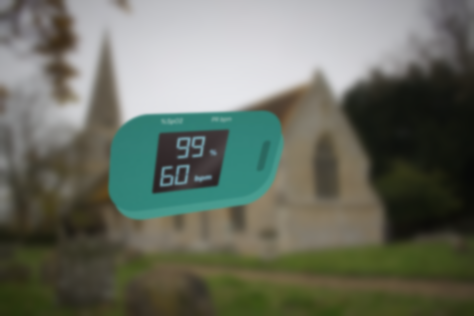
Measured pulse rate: 60 bpm
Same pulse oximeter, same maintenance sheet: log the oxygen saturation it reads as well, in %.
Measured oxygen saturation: 99 %
